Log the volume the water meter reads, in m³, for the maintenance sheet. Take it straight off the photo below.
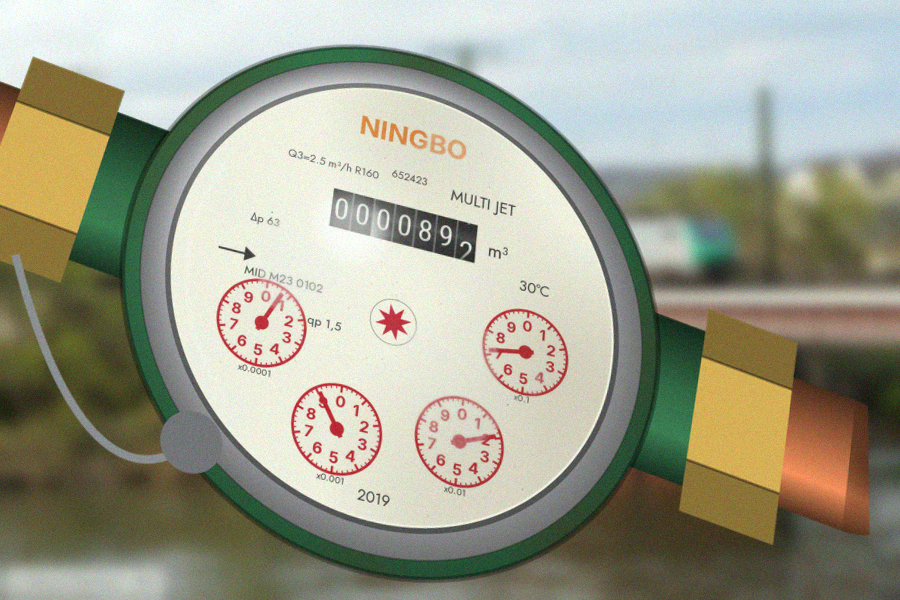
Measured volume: 891.7190 m³
